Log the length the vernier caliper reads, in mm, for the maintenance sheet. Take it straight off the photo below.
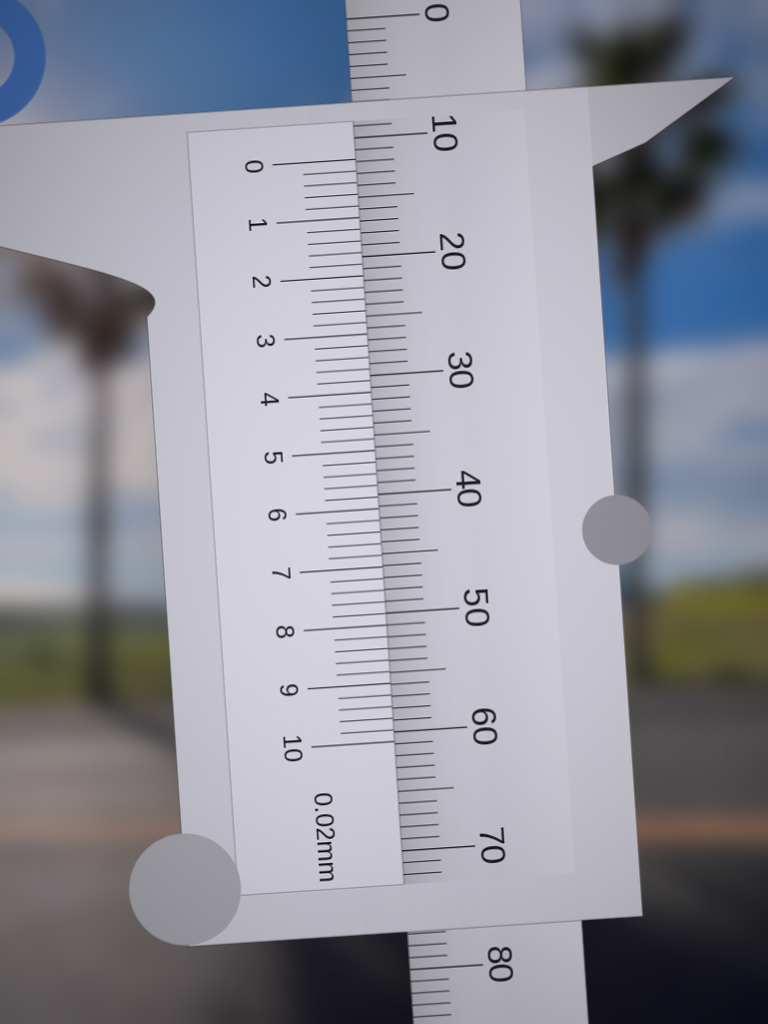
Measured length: 11.8 mm
